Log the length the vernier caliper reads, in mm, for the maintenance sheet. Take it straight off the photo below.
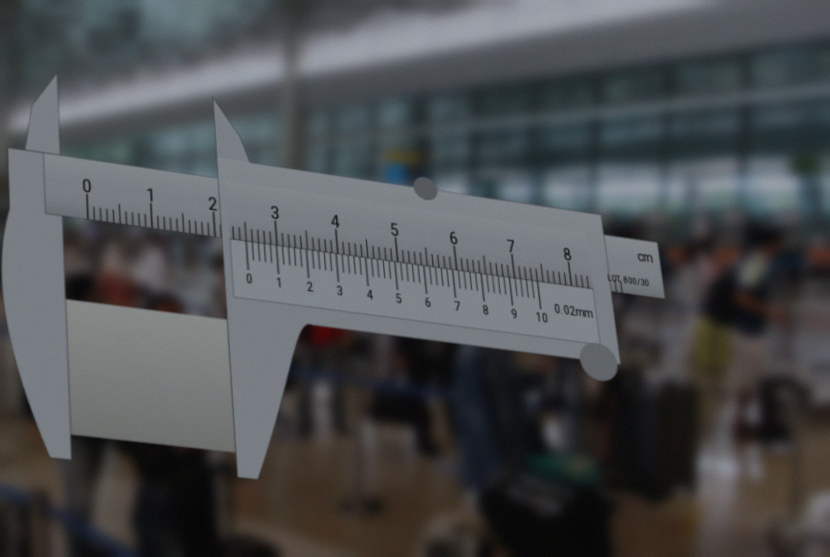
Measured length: 25.0 mm
